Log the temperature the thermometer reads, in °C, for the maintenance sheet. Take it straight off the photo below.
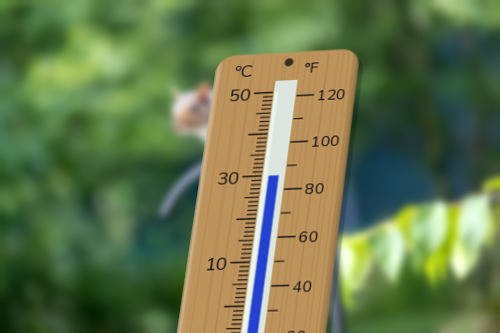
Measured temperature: 30 °C
